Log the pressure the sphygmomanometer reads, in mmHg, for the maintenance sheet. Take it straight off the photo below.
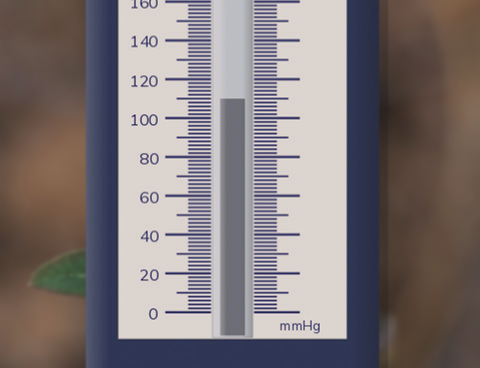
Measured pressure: 110 mmHg
